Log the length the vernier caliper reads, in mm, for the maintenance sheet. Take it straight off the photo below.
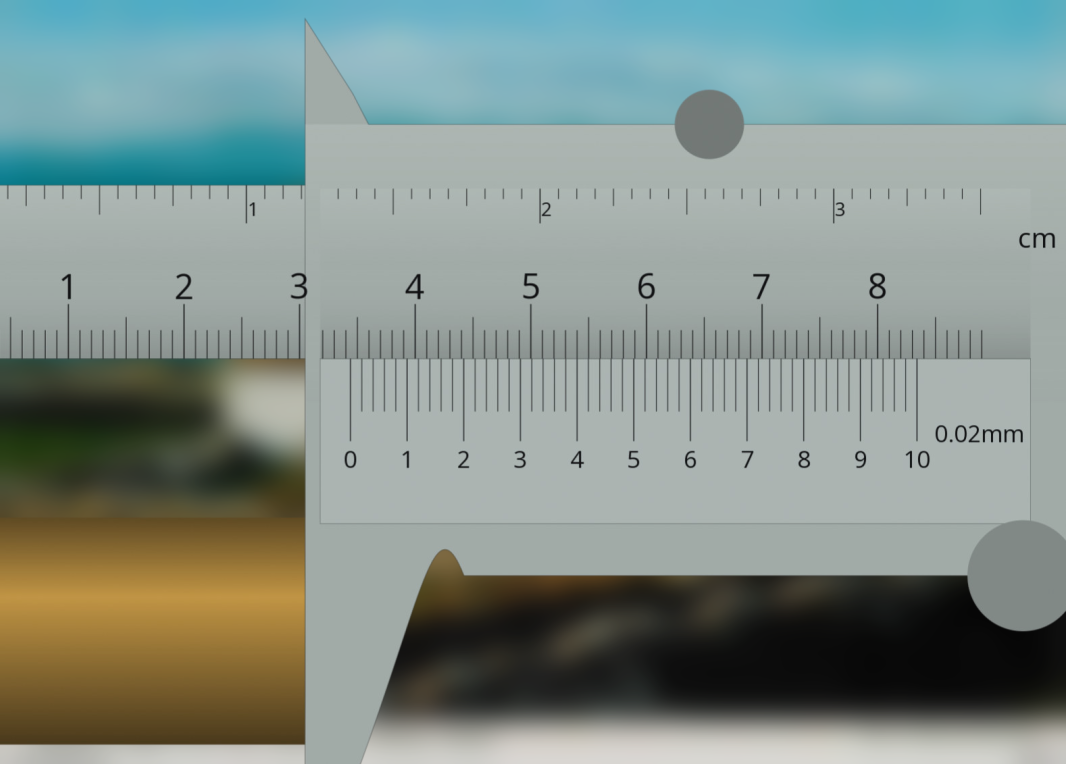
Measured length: 34.4 mm
